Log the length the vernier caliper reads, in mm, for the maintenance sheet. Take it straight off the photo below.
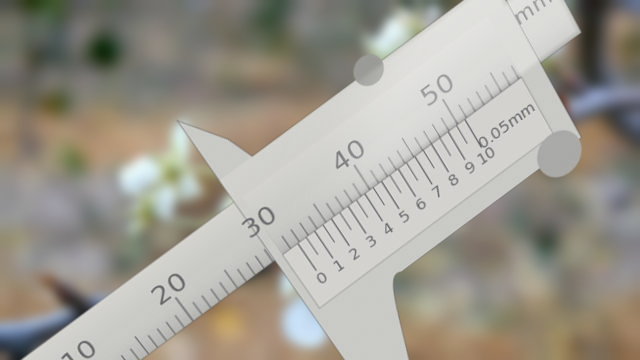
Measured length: 31.8 mm
